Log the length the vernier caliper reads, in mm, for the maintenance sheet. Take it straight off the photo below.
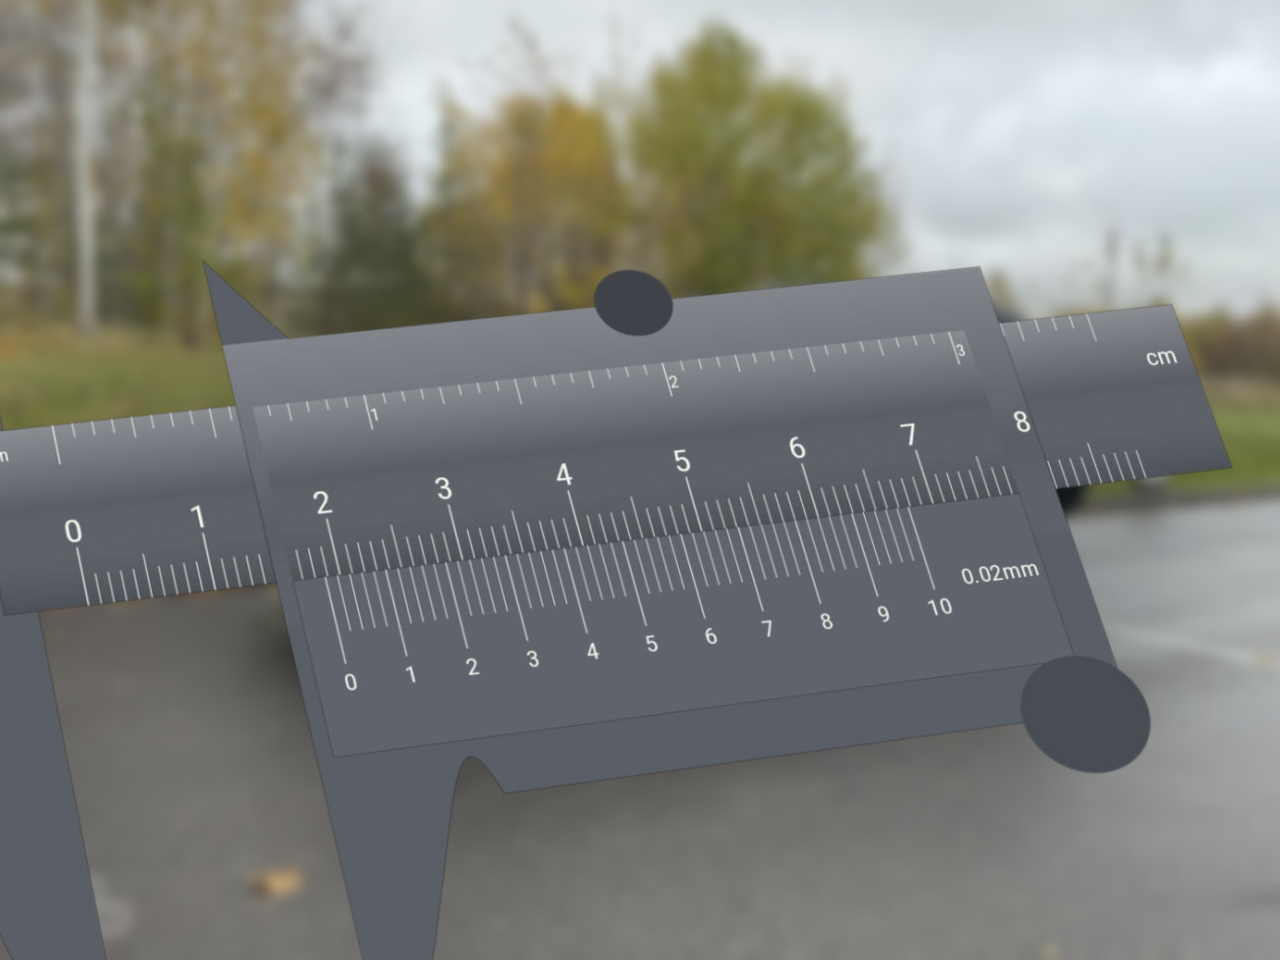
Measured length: 18.8 mm
